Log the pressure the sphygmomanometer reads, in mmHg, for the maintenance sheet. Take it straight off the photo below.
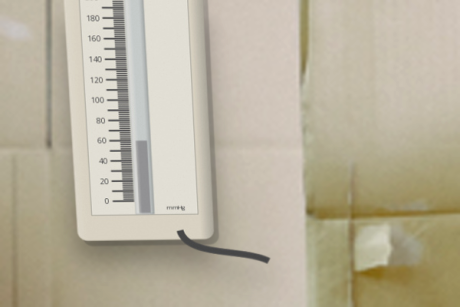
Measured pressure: 60 mmHg
